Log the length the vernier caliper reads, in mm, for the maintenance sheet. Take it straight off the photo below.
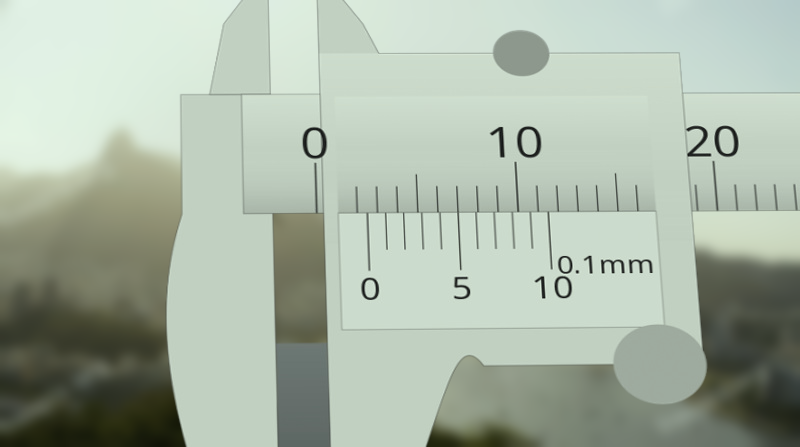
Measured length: 2.5 mm
